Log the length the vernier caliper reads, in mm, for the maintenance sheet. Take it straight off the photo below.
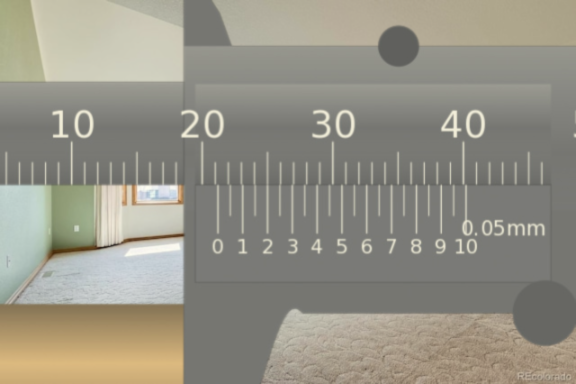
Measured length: 21.2 mm
